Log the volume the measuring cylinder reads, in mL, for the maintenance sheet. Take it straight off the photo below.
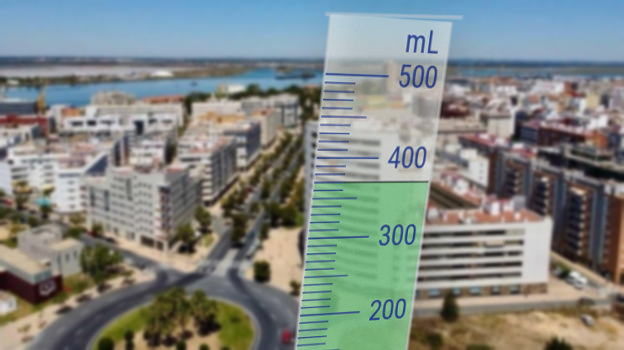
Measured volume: 370 mL
